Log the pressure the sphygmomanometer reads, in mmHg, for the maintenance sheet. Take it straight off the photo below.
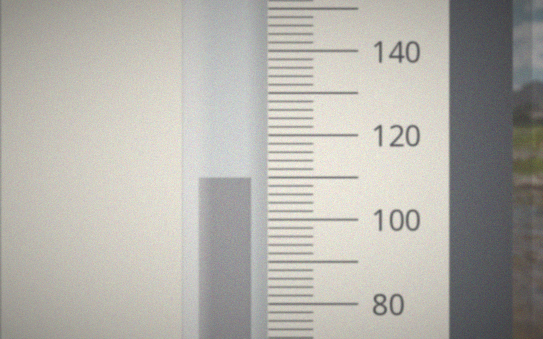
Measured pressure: 110 mmHg
